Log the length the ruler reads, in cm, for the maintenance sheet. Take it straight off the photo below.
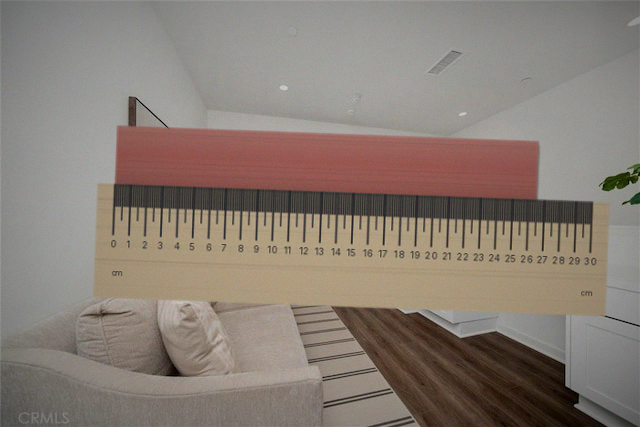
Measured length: 26.5 cm
